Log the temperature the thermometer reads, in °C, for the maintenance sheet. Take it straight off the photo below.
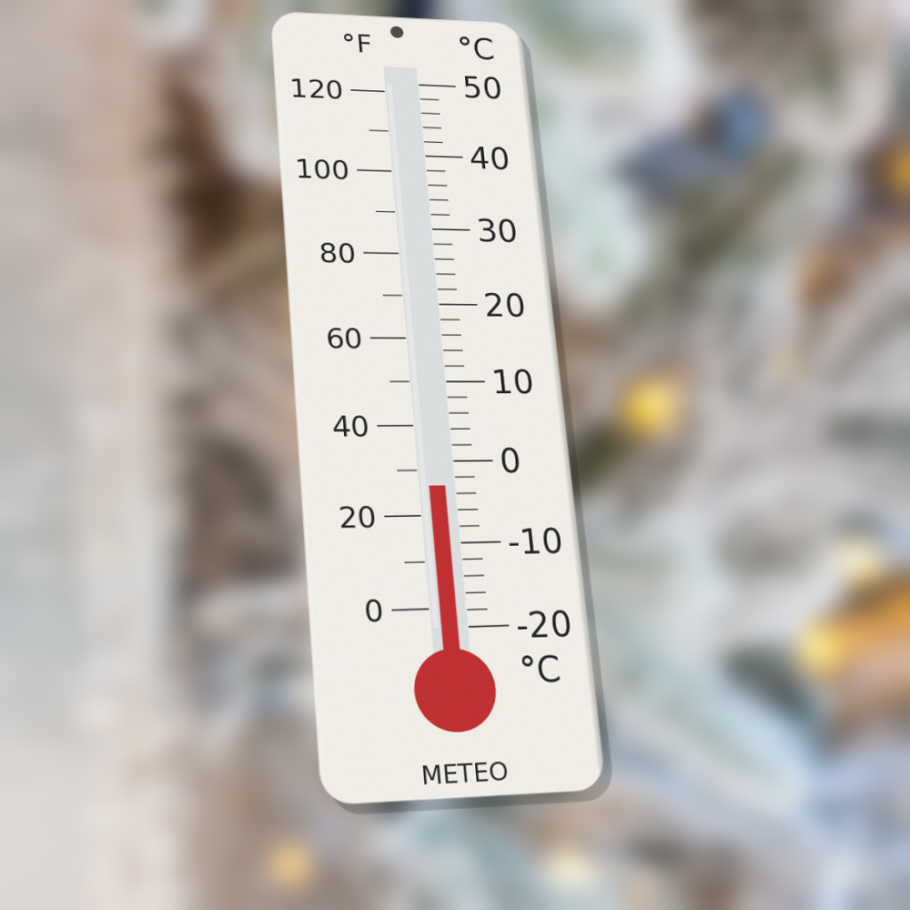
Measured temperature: -3 °C
